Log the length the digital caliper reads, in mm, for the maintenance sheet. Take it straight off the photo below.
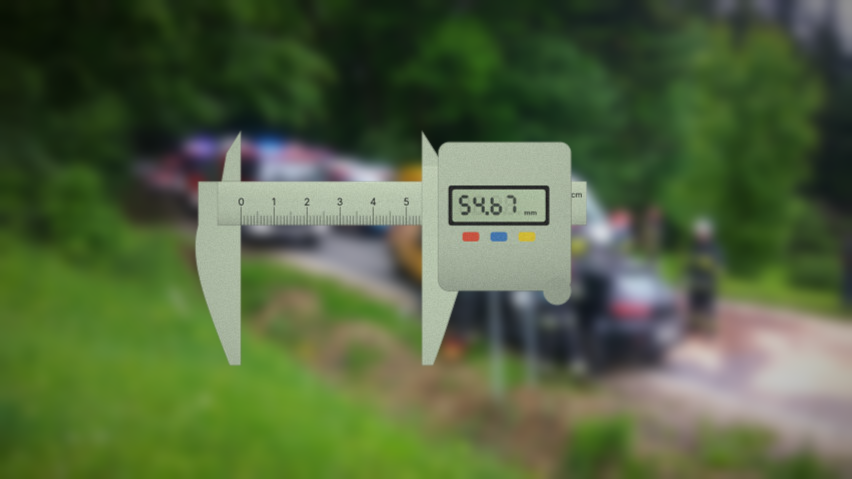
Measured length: 54.67 mm
